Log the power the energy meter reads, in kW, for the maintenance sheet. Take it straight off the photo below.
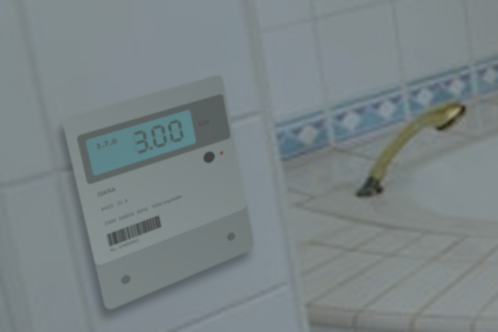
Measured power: 3.00 kW
